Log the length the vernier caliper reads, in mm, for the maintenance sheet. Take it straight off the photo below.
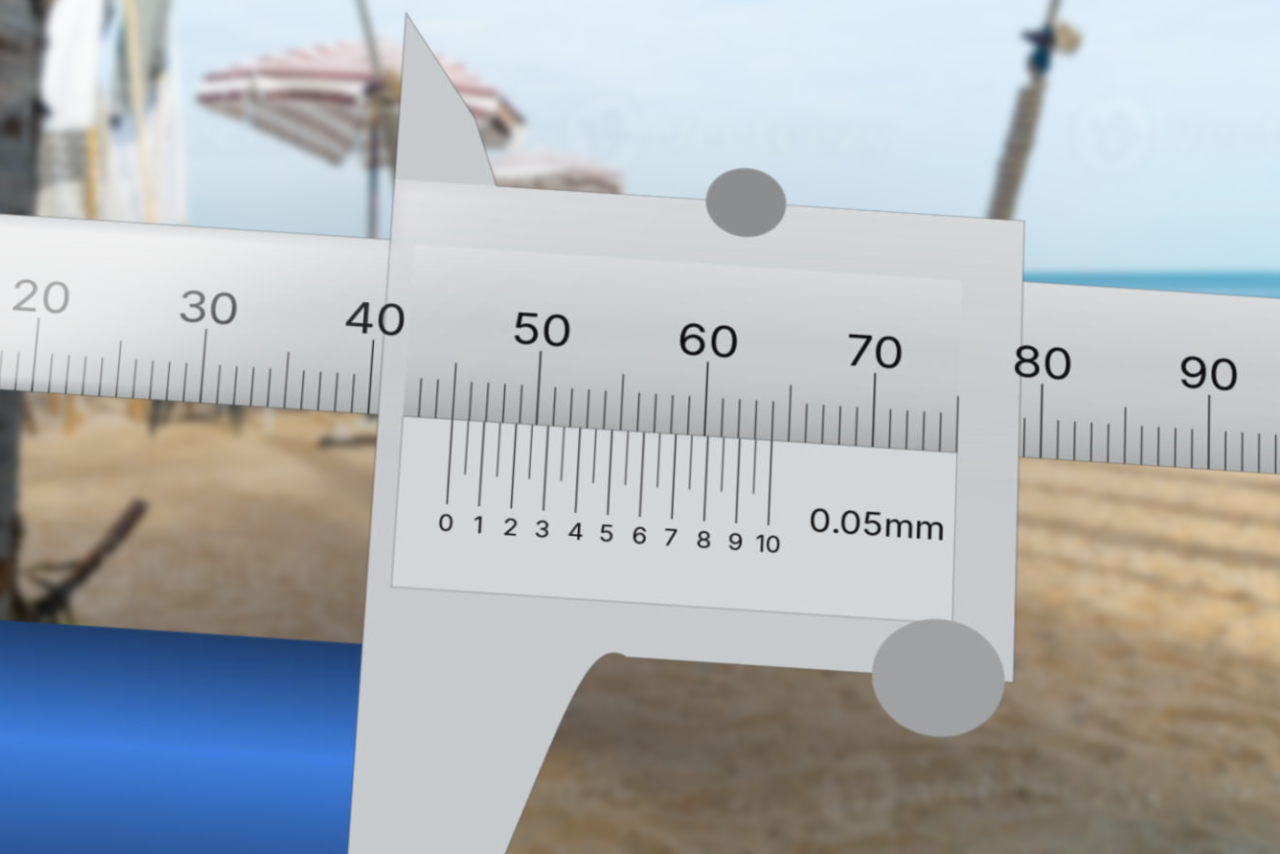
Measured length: 45.0 mm
